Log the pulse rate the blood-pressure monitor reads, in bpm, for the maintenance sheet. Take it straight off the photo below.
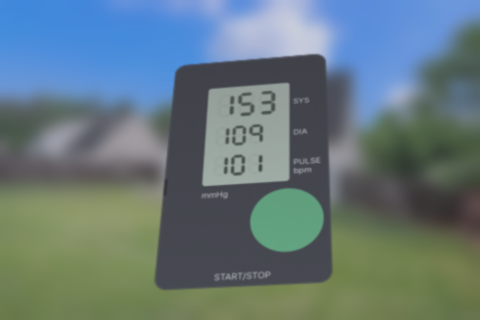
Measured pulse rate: 101 bpm
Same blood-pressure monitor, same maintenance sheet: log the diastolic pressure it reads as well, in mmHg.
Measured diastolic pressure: 109 mmHg
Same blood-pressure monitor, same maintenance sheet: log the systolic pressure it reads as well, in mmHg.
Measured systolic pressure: 153 mmHg
